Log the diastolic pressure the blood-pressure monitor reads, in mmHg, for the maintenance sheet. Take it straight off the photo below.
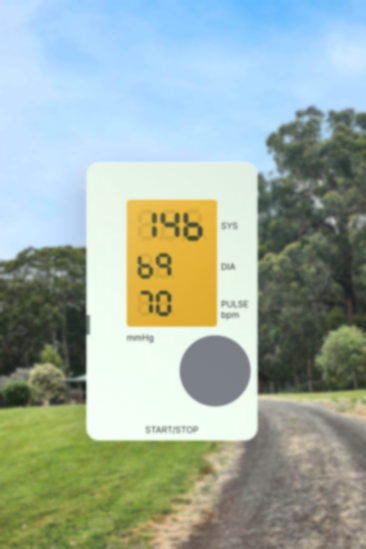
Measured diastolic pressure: 69 mmHg
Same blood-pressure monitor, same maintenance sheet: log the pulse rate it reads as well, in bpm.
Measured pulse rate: 70 bpm
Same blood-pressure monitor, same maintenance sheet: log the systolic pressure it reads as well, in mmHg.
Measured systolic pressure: 146 mmHg
